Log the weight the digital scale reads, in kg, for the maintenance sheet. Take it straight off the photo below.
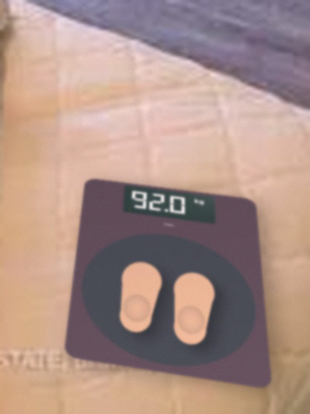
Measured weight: 92.0 kg
